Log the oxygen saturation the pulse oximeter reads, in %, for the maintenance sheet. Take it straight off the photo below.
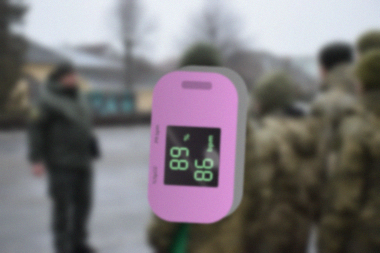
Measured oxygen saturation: 89 %
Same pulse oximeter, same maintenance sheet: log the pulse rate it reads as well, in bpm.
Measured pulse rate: 86 bpm
